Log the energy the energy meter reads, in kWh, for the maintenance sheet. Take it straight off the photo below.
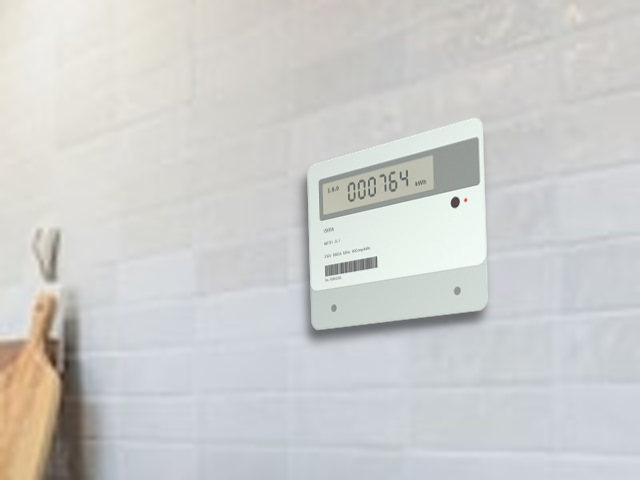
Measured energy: 764 kWh
